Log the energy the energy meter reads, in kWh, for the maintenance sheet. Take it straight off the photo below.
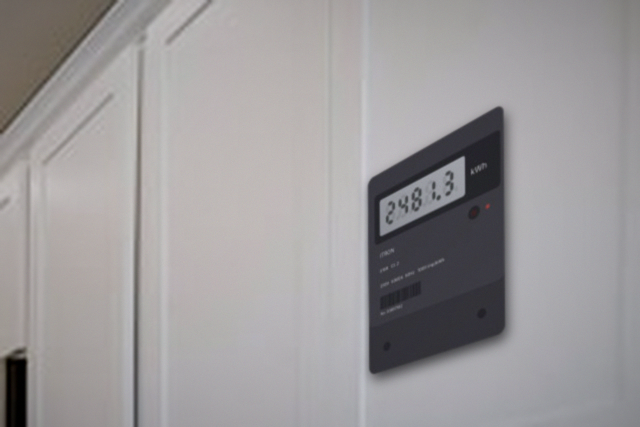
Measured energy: 2481.3 kWh
